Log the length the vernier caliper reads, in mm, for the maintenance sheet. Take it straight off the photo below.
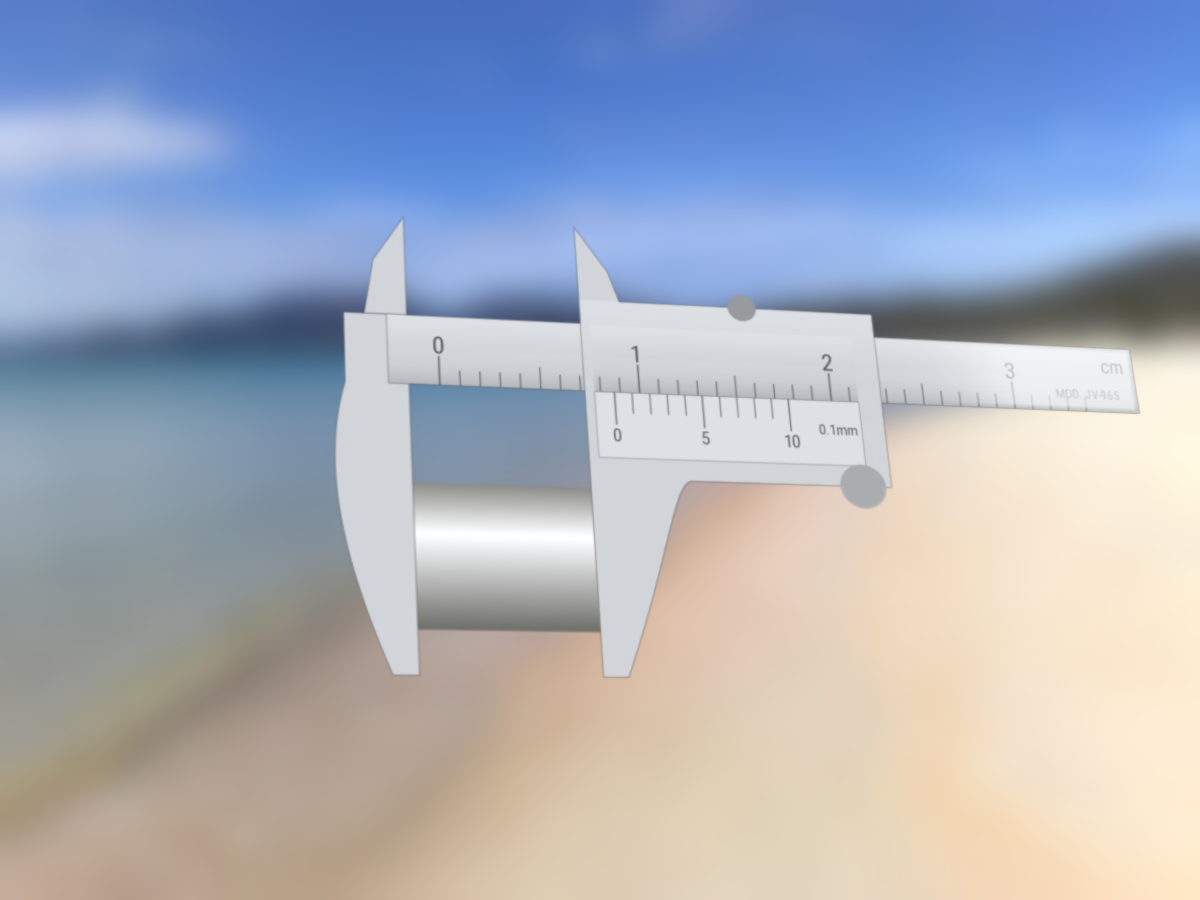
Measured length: 8.7 mm
